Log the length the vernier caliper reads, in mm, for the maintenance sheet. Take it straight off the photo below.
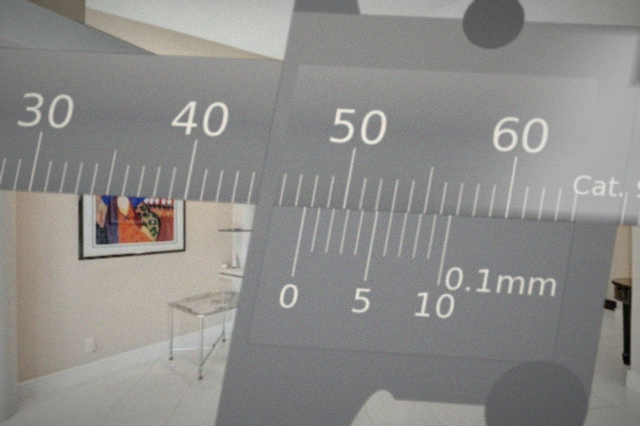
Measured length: 47.6 mm
